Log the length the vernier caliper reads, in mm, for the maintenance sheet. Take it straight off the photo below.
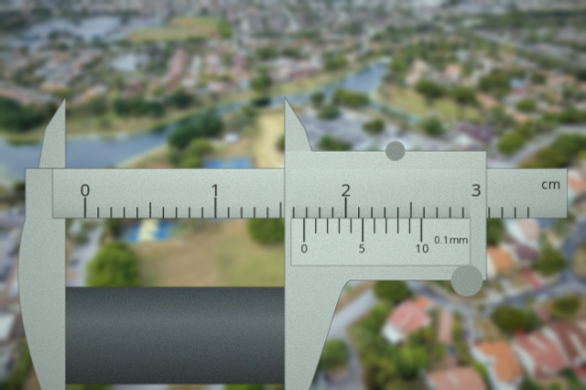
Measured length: 16.8 mm
